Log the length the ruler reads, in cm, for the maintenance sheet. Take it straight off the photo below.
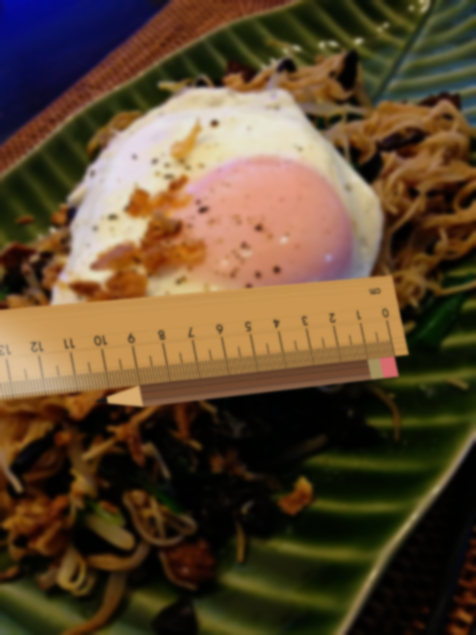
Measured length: 10.5 cm
